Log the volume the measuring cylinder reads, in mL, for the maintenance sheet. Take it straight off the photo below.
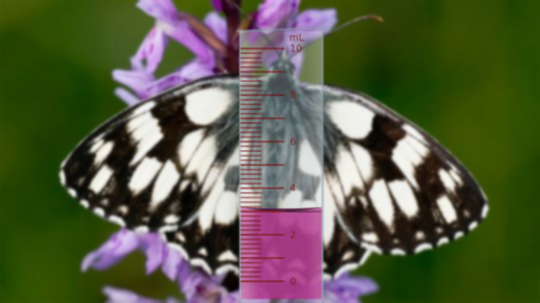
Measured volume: 3 mL
